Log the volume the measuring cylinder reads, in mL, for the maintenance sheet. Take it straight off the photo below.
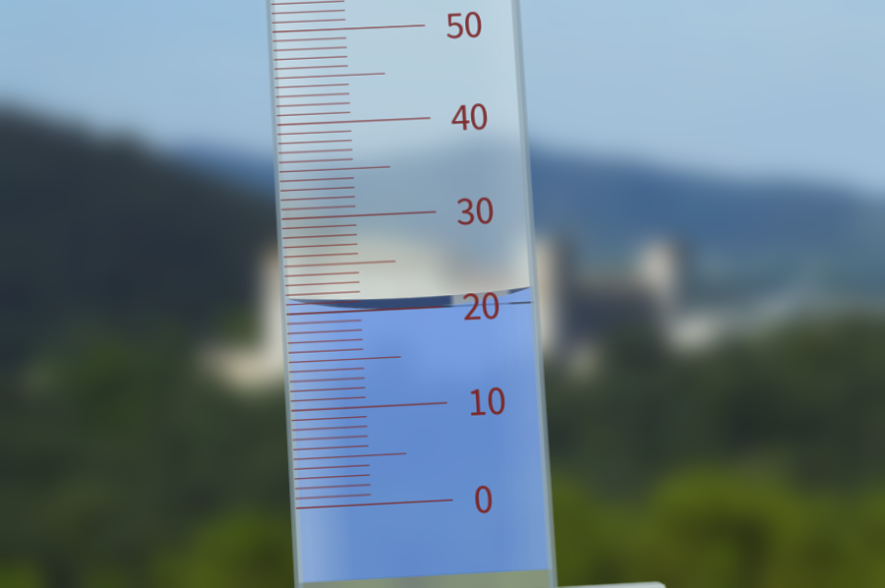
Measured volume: 20 mL
